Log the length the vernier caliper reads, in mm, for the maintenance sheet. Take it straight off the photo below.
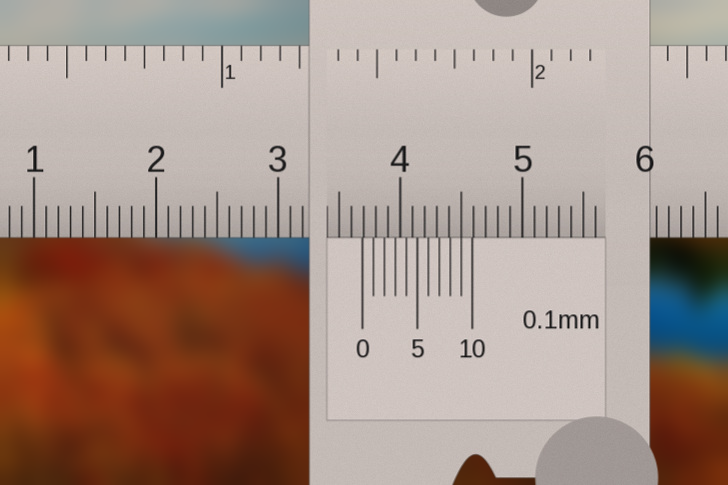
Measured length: 36.9 mm
